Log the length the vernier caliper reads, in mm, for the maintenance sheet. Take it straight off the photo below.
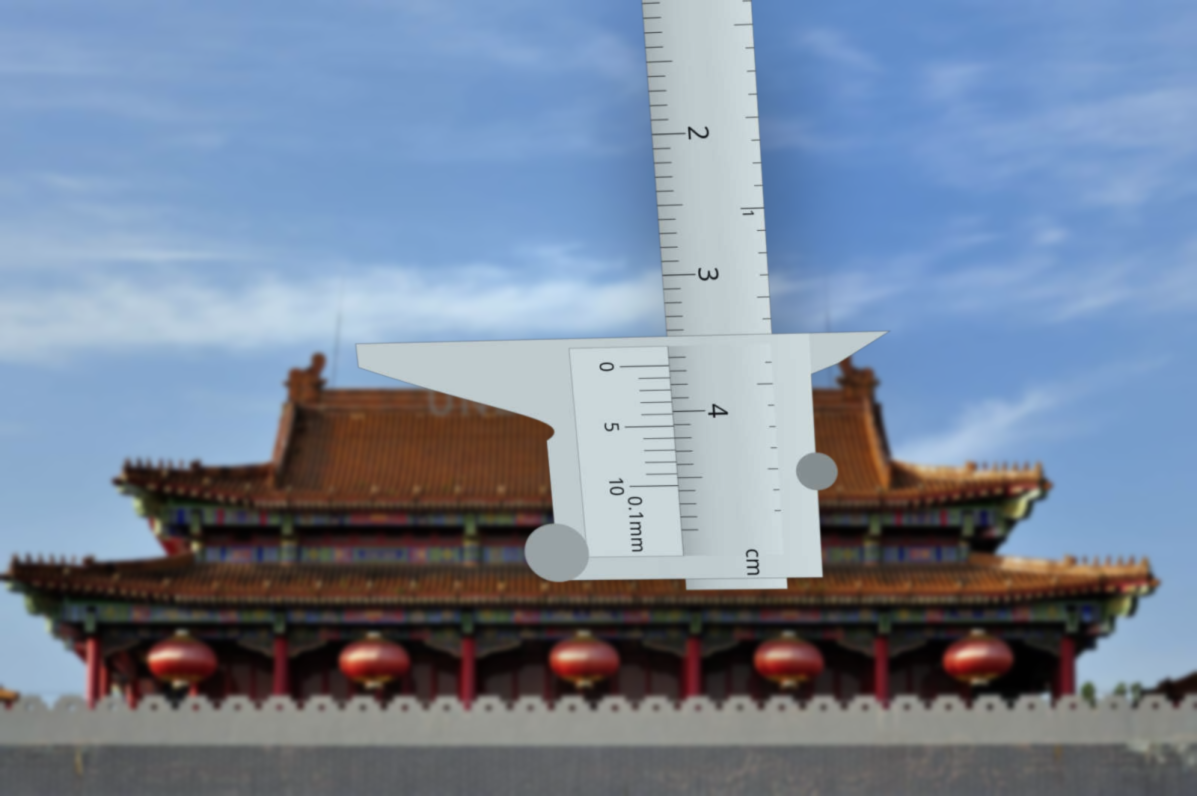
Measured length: 36.6 mm
